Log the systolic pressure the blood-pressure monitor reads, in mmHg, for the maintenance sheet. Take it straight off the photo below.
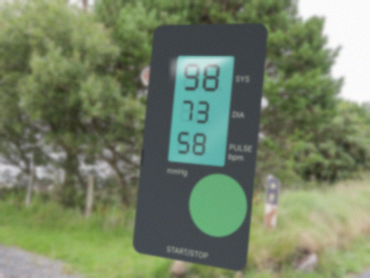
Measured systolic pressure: 98 mmHg
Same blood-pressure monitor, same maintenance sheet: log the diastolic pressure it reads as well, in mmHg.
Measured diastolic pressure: 73 mmHg
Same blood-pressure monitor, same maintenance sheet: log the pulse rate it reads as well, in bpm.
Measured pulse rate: 58 bpm
